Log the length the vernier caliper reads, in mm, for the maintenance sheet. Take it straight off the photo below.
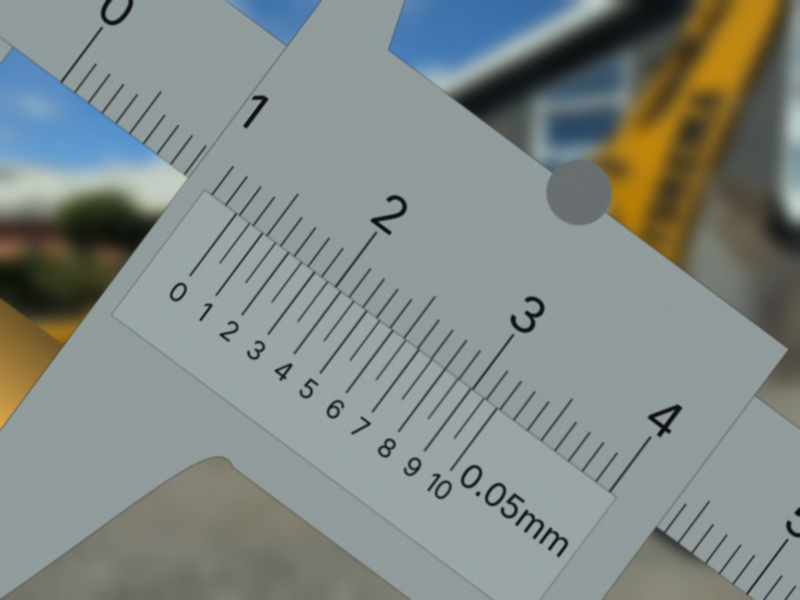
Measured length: 12.8 mm
